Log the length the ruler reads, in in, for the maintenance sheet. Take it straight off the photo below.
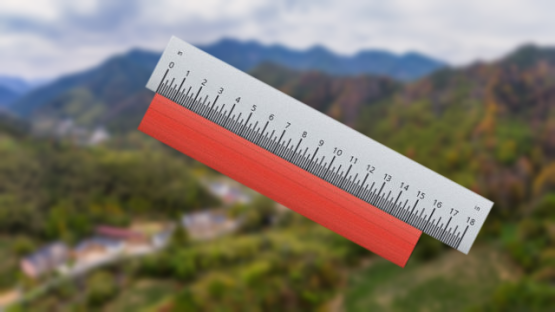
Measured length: 16 in
